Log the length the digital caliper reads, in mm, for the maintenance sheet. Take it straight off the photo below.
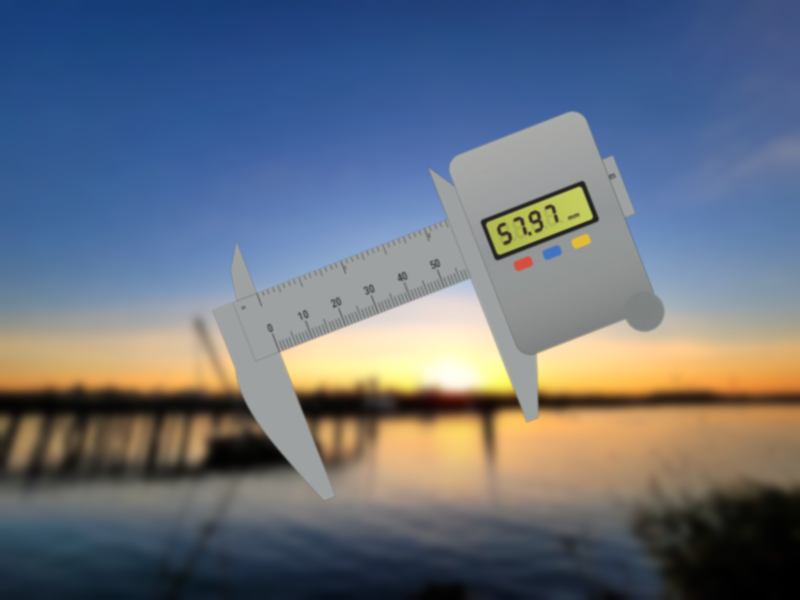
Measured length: 57.97 mm
